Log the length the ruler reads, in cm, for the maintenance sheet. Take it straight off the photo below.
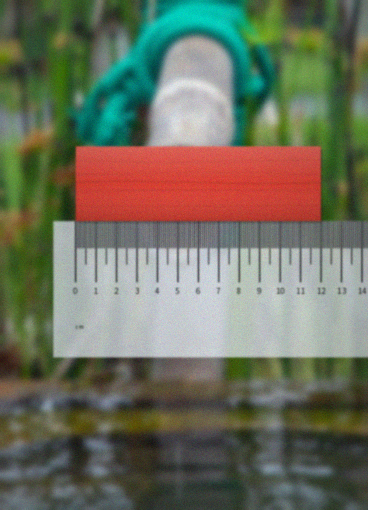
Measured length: 12 cm
